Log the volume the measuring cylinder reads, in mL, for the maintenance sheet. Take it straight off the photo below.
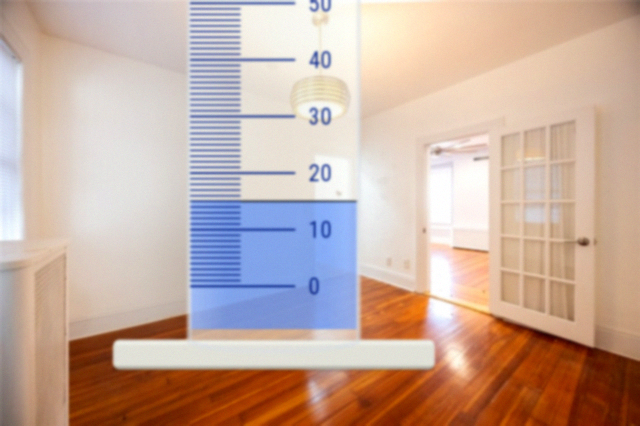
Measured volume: 15 mL
